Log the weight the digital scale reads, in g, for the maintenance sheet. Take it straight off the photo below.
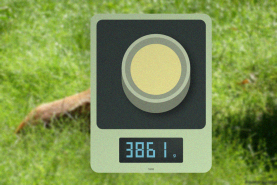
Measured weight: 3861 g
